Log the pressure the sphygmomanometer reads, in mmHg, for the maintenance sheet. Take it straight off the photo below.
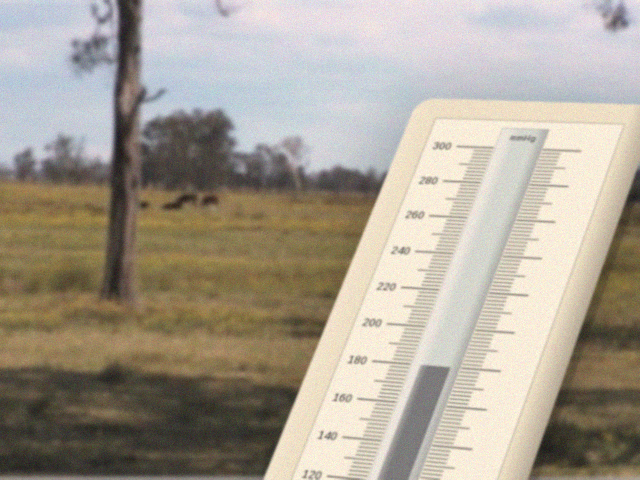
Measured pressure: 180 mmHg
